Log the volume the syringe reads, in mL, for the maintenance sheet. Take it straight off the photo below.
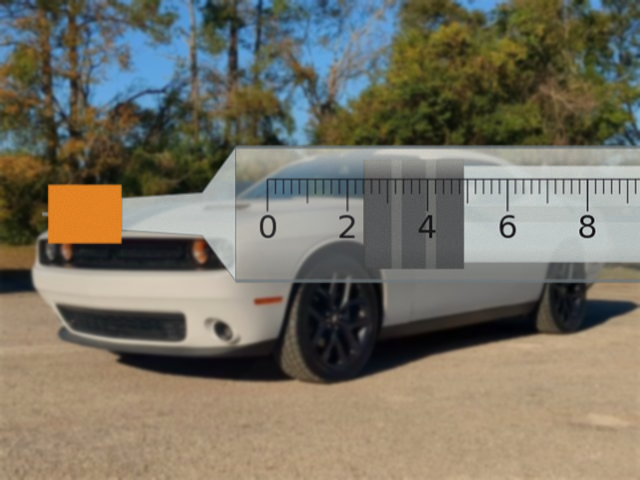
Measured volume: 2.4 mL
